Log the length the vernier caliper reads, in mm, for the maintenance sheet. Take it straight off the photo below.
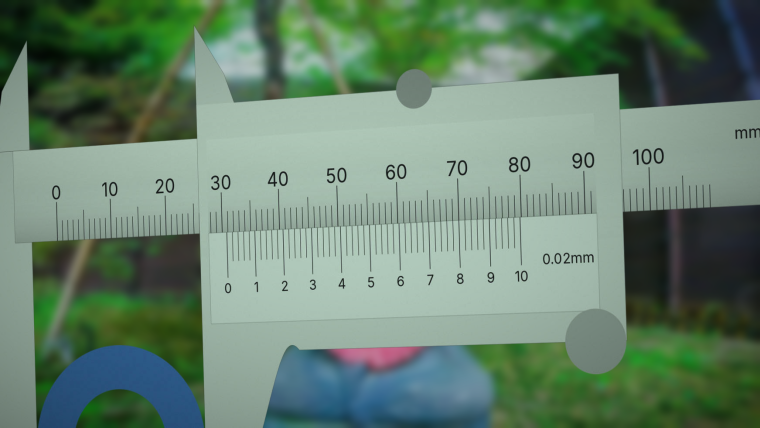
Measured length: 30.8 mm
